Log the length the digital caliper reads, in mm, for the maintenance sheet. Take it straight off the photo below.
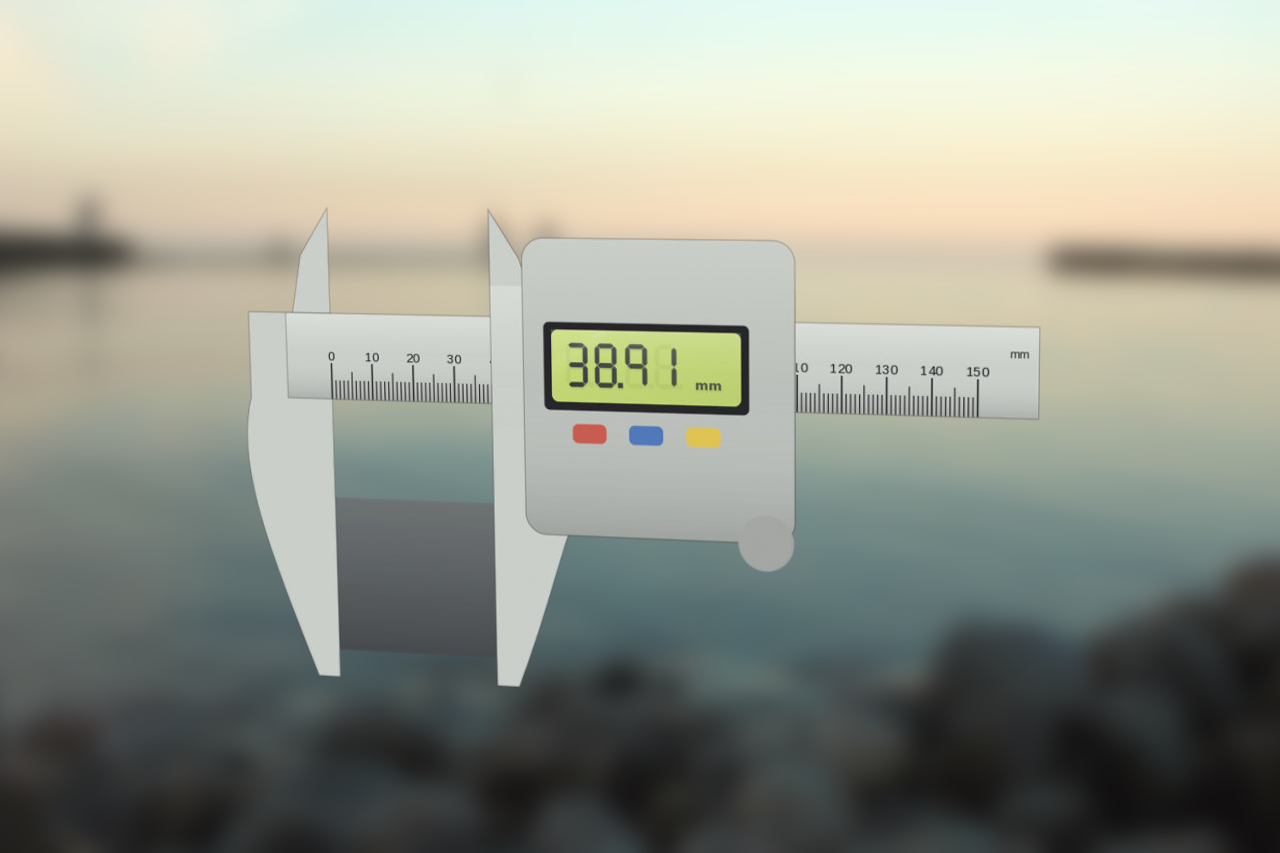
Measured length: 38.91 mm
